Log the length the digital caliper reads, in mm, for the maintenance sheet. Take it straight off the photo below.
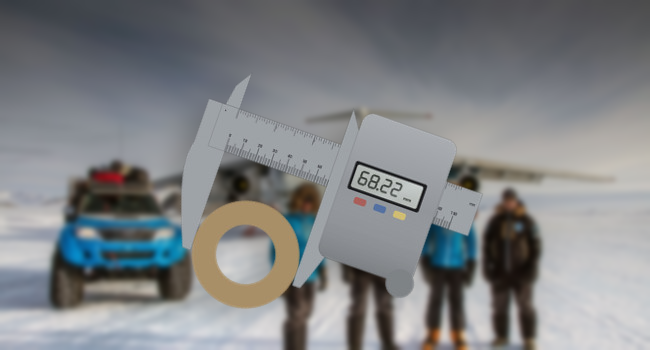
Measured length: 68.22 mm
